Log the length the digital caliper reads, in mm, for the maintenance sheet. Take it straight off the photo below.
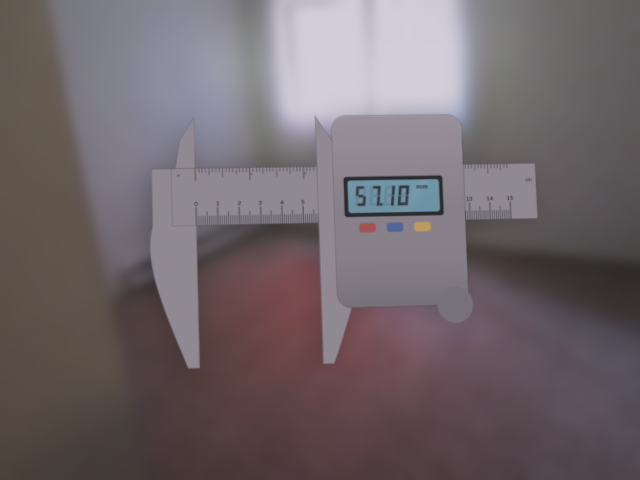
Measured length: 57.10 mm
